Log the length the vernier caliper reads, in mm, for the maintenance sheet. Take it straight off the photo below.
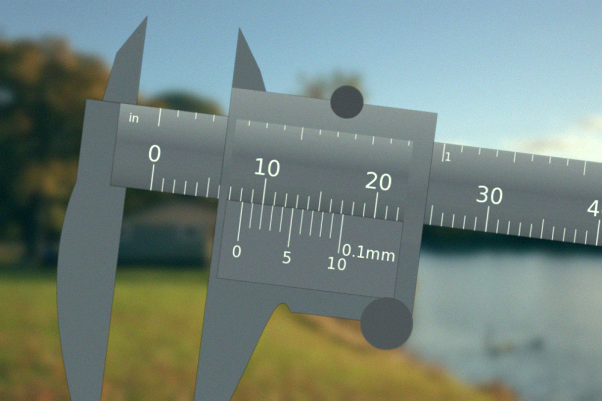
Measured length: 8.2 mm
